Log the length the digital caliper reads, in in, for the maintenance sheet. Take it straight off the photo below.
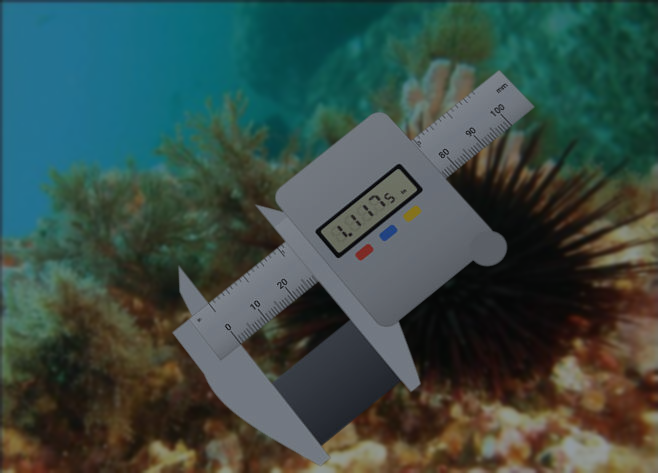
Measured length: 1.1175 in
